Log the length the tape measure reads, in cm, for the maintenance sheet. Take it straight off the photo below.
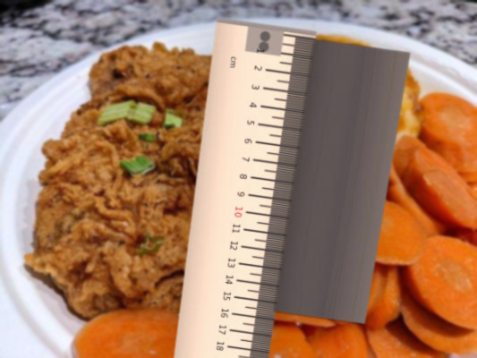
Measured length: 15.5 cm
